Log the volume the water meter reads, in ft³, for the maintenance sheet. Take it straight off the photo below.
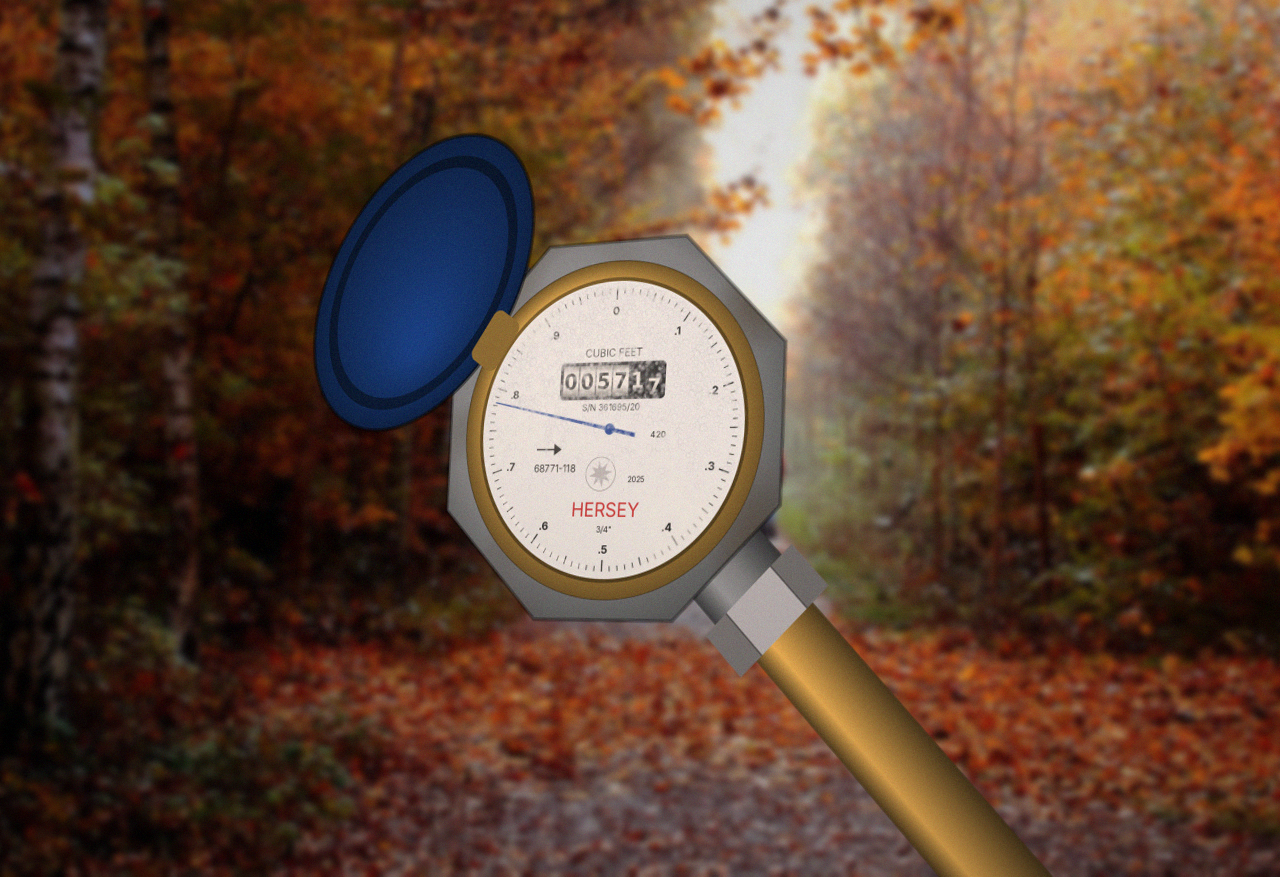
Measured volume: 5716.78 ft³
